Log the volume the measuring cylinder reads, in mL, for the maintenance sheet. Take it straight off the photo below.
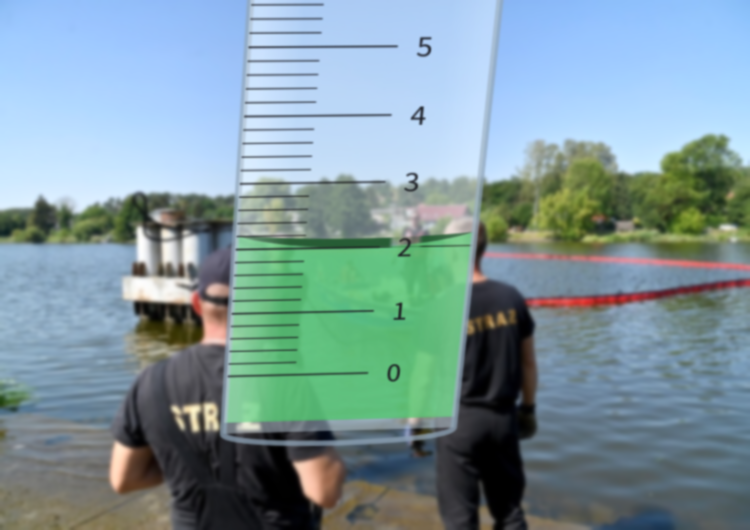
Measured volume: 2 mL
